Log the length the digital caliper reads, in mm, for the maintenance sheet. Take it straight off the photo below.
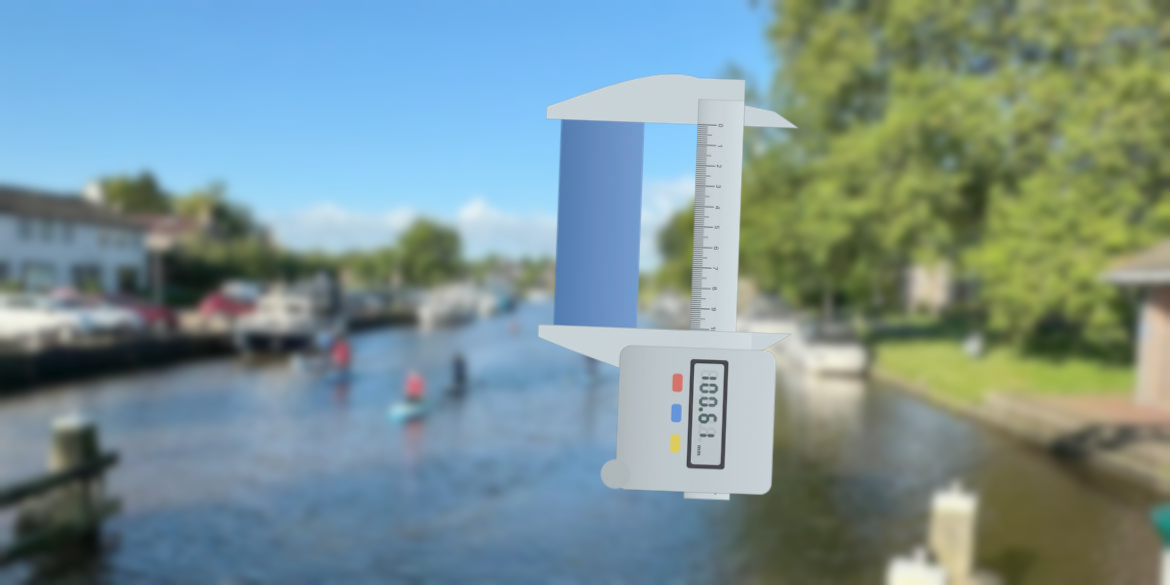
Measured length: 100.61 mm
